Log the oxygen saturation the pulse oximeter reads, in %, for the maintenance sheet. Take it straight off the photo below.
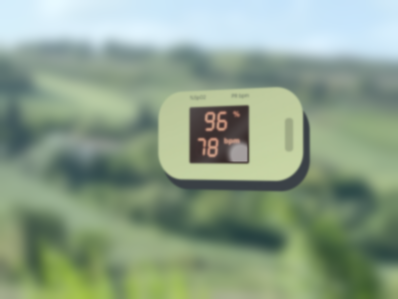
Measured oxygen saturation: 96 %
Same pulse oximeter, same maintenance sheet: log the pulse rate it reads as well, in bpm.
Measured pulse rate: 78 bpm
